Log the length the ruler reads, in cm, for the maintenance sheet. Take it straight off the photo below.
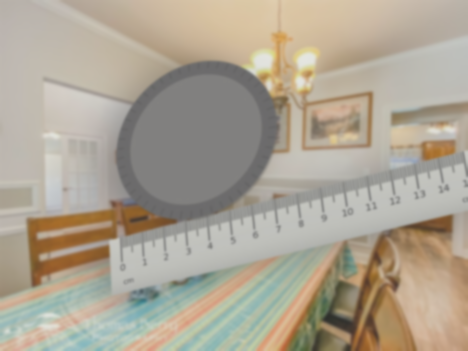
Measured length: 7.5 cm
